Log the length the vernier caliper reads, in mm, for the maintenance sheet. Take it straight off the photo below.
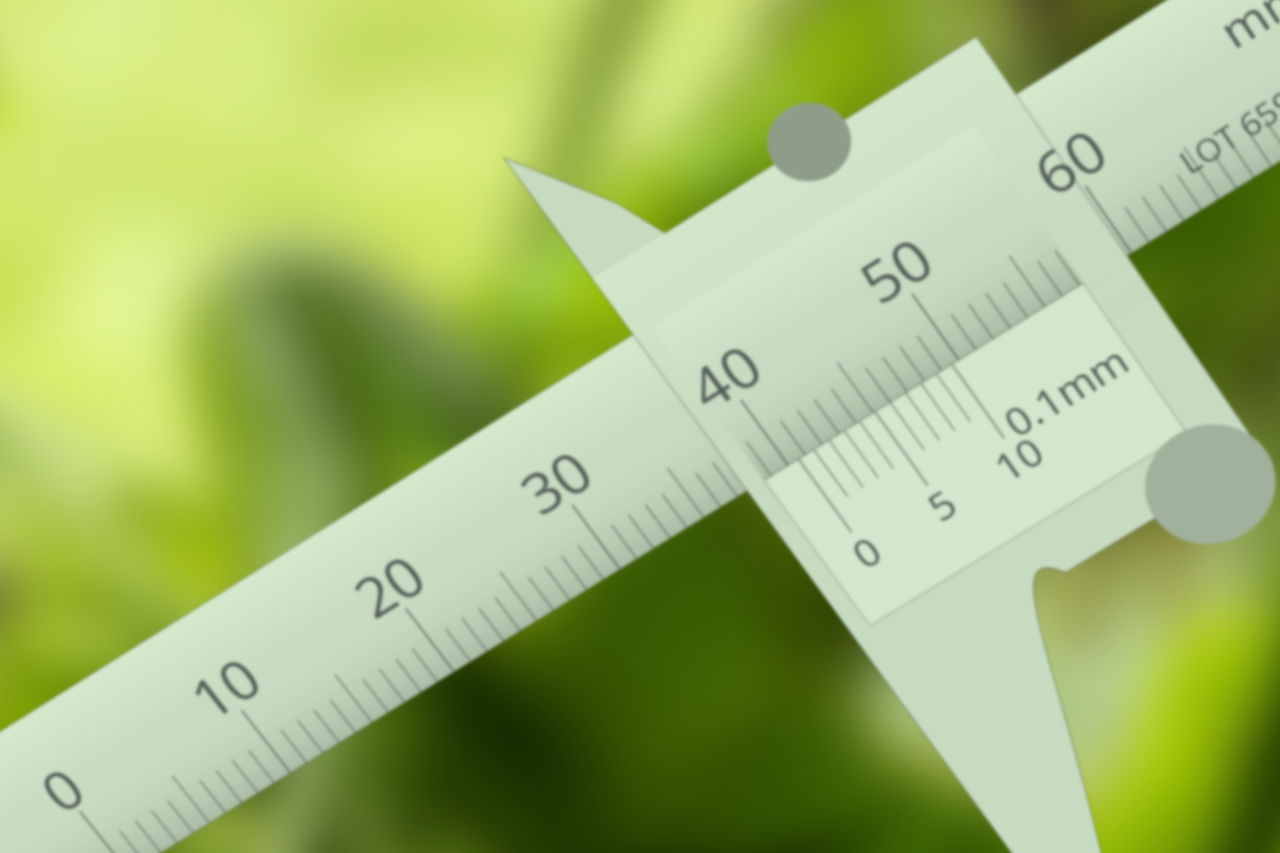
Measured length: 40.6 mm
